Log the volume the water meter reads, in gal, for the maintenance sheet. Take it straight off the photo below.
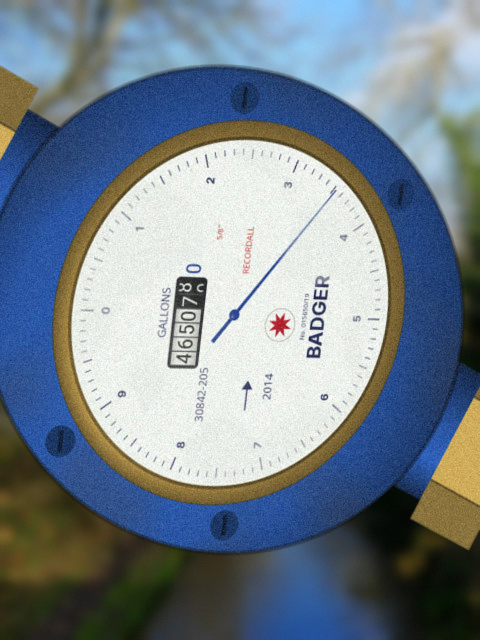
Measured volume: 4650783.5 gal
